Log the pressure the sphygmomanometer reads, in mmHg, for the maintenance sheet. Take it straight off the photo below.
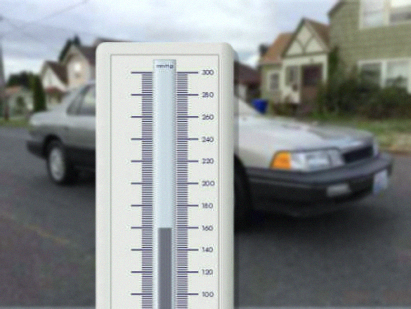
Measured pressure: 160 mmHg
